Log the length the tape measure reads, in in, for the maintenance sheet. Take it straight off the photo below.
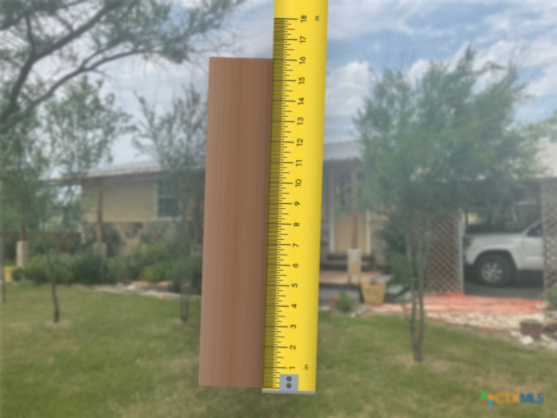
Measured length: 16 in
